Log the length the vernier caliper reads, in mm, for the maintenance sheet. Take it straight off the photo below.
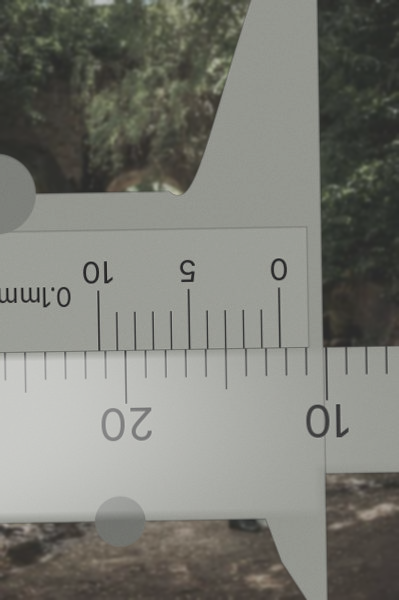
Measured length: 12.3 mm
